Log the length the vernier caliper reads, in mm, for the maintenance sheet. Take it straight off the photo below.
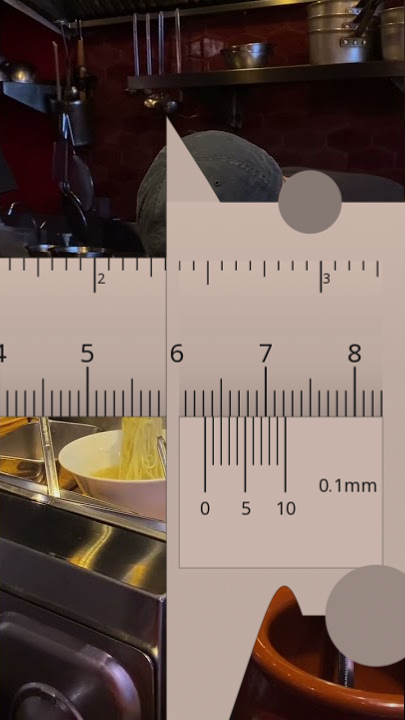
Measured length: 63.2 mm
